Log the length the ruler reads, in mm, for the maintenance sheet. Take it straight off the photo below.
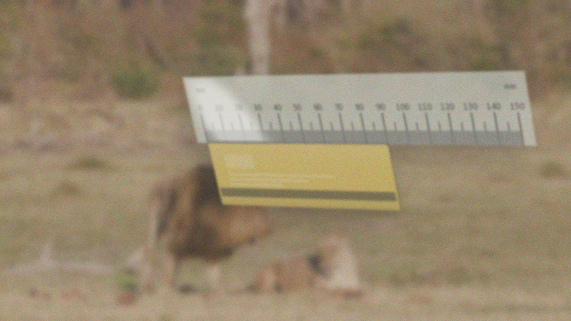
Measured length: 90 mm
